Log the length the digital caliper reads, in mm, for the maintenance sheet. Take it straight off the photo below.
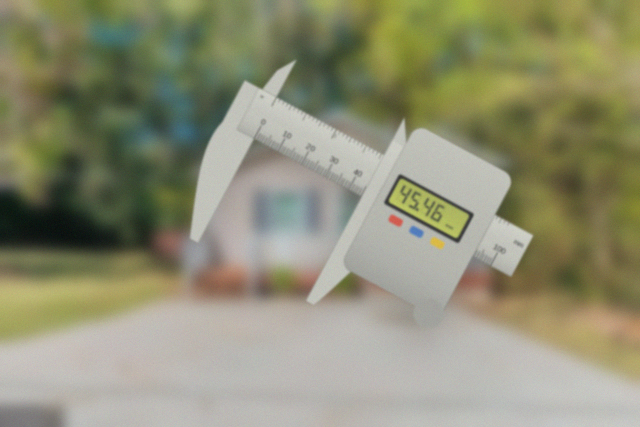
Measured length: 45.46 mm
